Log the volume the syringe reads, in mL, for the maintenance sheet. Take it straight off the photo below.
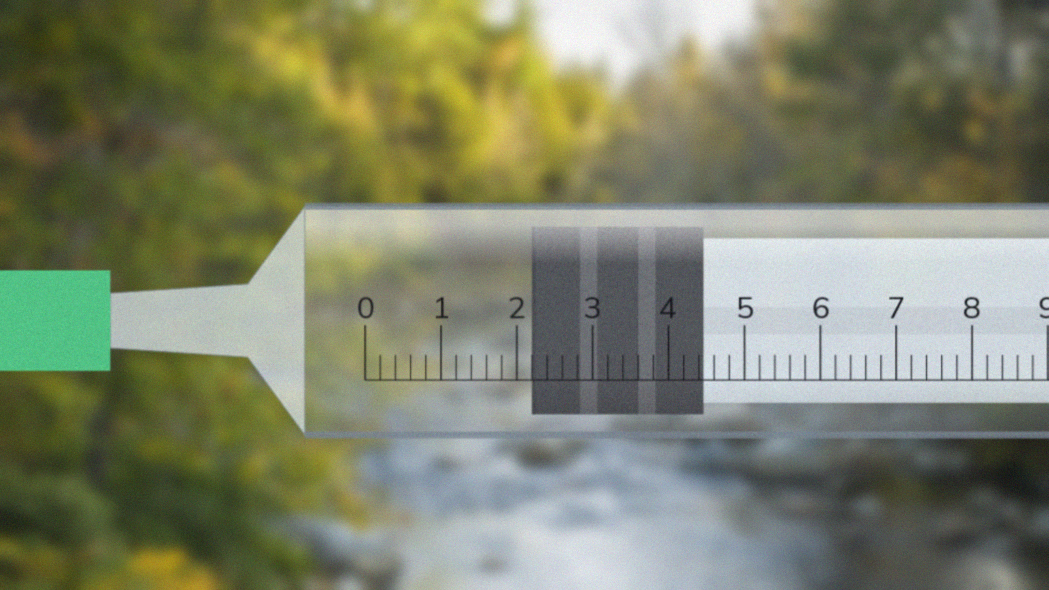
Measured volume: 2.2 mL
